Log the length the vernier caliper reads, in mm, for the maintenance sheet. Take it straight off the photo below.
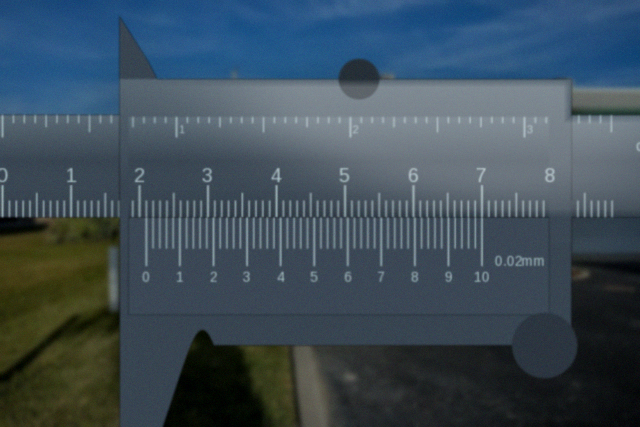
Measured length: 21.0 mm
